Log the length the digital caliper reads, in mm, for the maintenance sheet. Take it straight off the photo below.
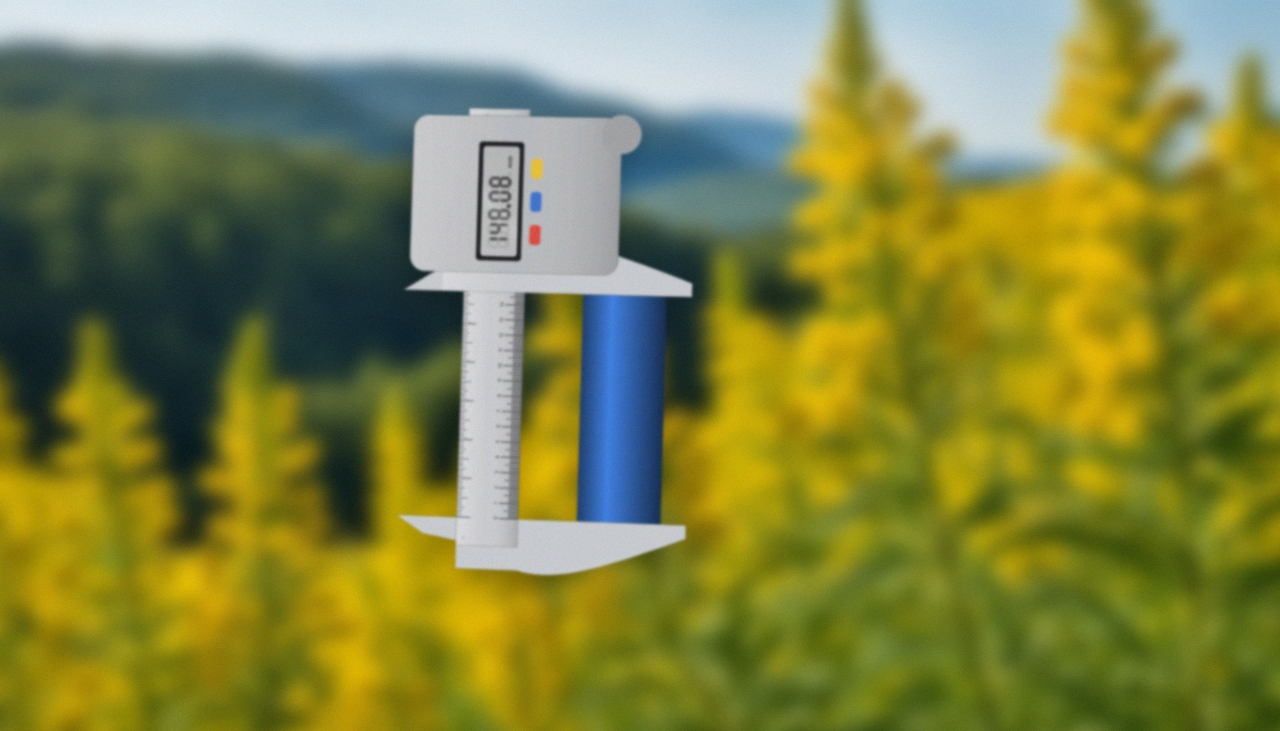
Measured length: 148.08 mm
